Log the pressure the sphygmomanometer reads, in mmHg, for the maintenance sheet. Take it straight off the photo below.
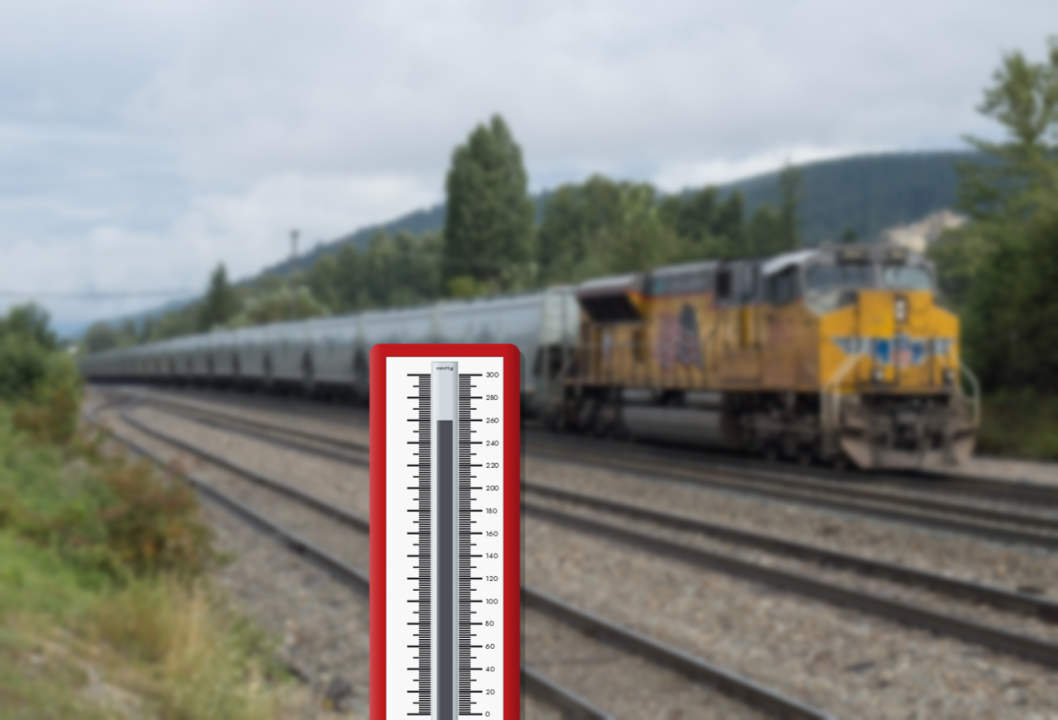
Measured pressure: 260 mmHg
